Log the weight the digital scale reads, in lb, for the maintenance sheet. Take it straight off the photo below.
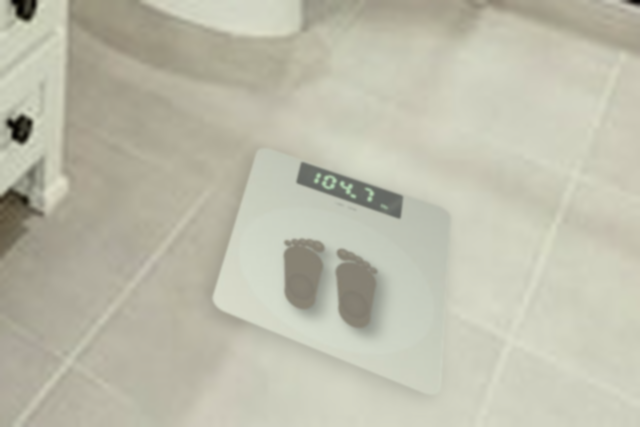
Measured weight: 104.7 lb
